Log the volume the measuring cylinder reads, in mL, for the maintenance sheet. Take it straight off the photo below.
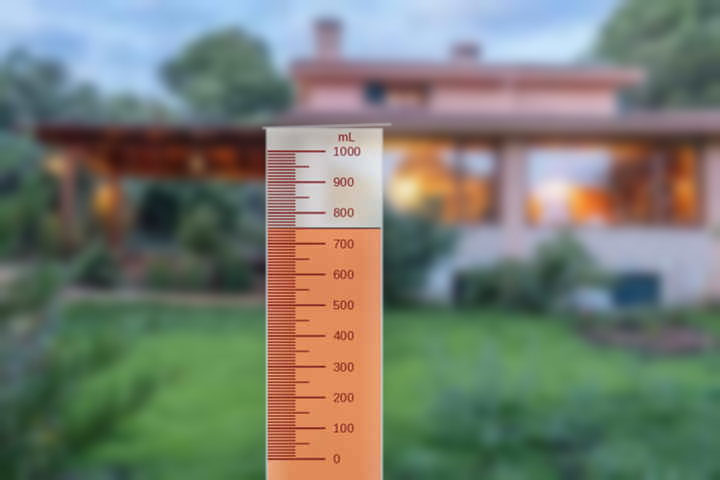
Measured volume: 750 mL
